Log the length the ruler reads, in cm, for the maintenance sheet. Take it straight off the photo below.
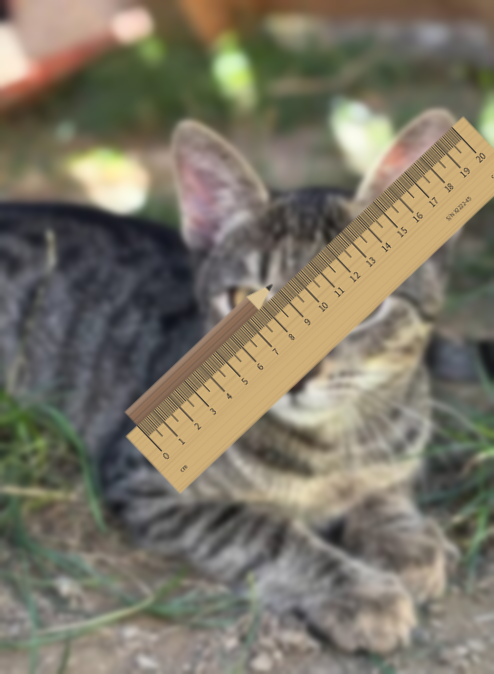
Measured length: 9 cm
